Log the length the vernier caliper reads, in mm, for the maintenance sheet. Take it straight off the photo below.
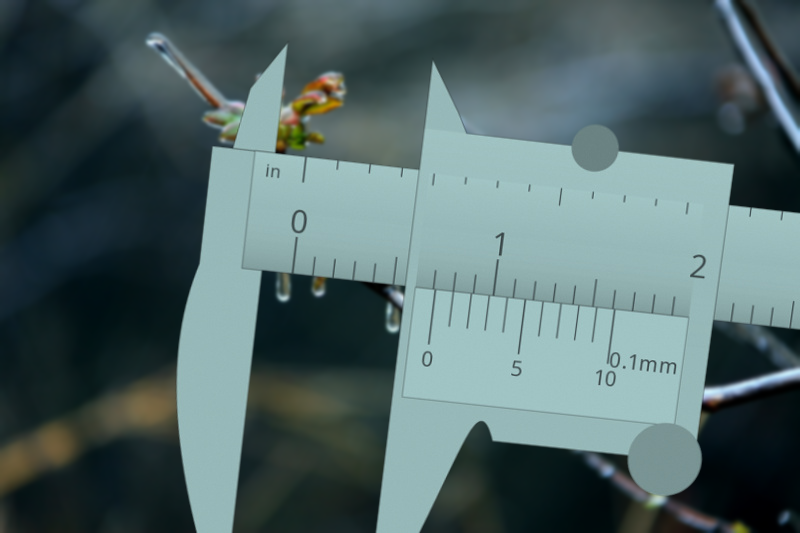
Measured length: 7.1 mm
